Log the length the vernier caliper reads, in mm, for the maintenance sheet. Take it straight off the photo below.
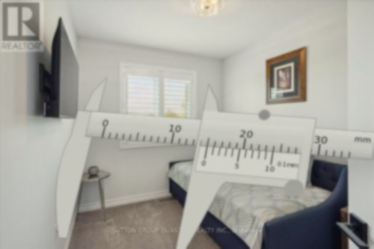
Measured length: 15.0 mm
